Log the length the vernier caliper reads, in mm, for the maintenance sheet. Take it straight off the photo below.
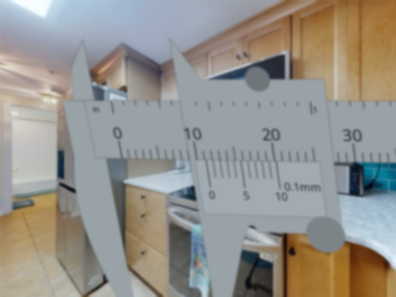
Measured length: 11.2 mm
